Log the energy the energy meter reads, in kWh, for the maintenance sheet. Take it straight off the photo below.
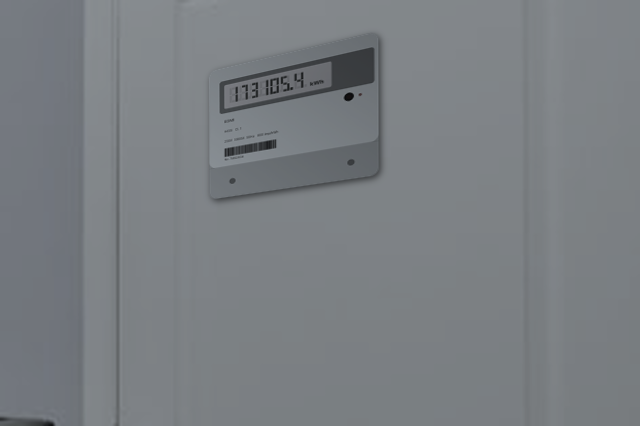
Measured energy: 173105.4 kWh
